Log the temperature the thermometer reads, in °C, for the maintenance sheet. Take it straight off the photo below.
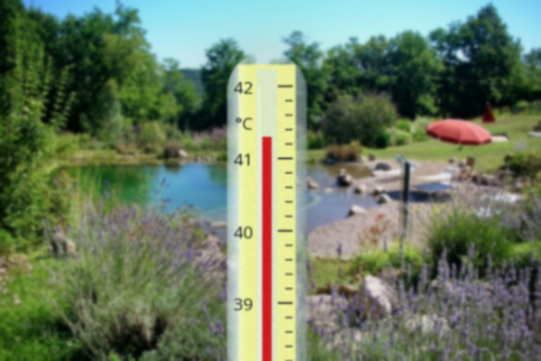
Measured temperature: 41.3 °C
